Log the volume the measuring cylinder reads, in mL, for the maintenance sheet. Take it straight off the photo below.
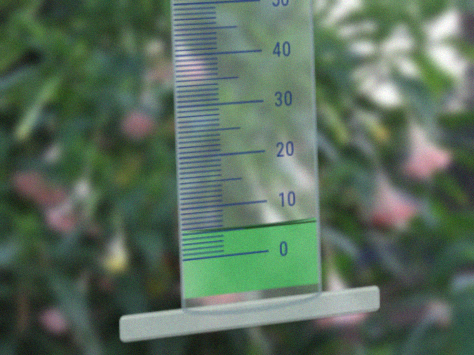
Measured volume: 5 mL
